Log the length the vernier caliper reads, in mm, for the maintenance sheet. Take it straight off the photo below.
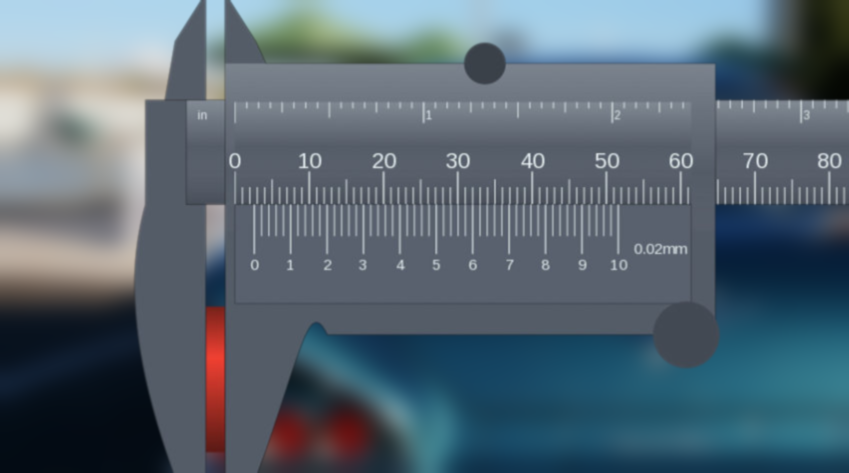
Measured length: 2.6 mm
